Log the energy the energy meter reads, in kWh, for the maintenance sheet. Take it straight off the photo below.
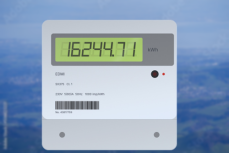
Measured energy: 16244.71 kWh
